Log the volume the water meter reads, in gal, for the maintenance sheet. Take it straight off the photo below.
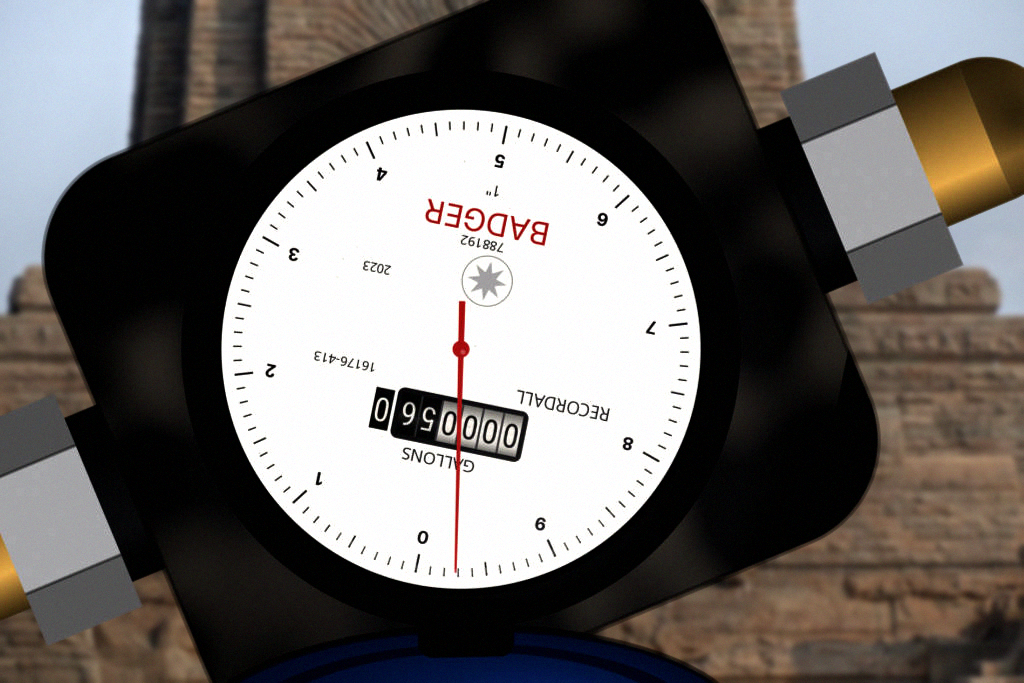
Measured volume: 559.7 gal
